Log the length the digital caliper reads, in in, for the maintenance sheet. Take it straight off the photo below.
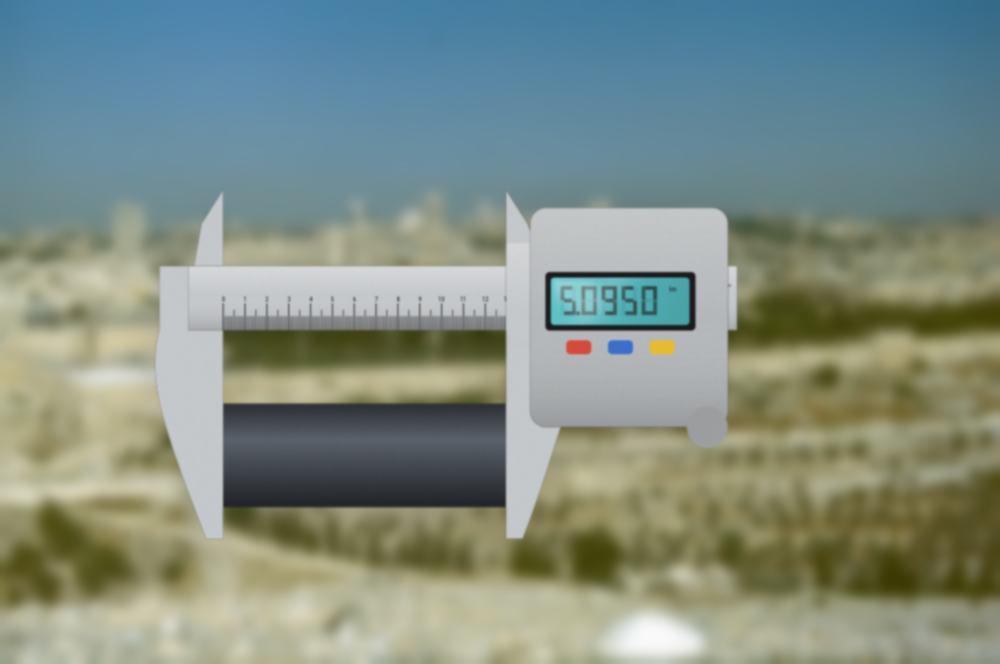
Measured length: 5.0950 in
